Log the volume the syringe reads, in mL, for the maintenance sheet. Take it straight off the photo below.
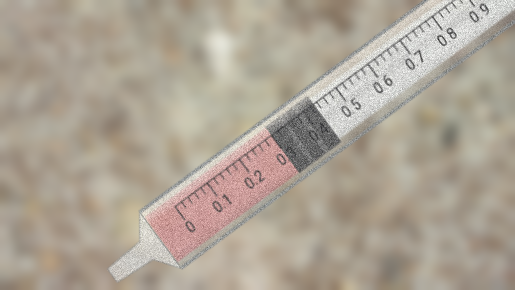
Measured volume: 0.3 mL
